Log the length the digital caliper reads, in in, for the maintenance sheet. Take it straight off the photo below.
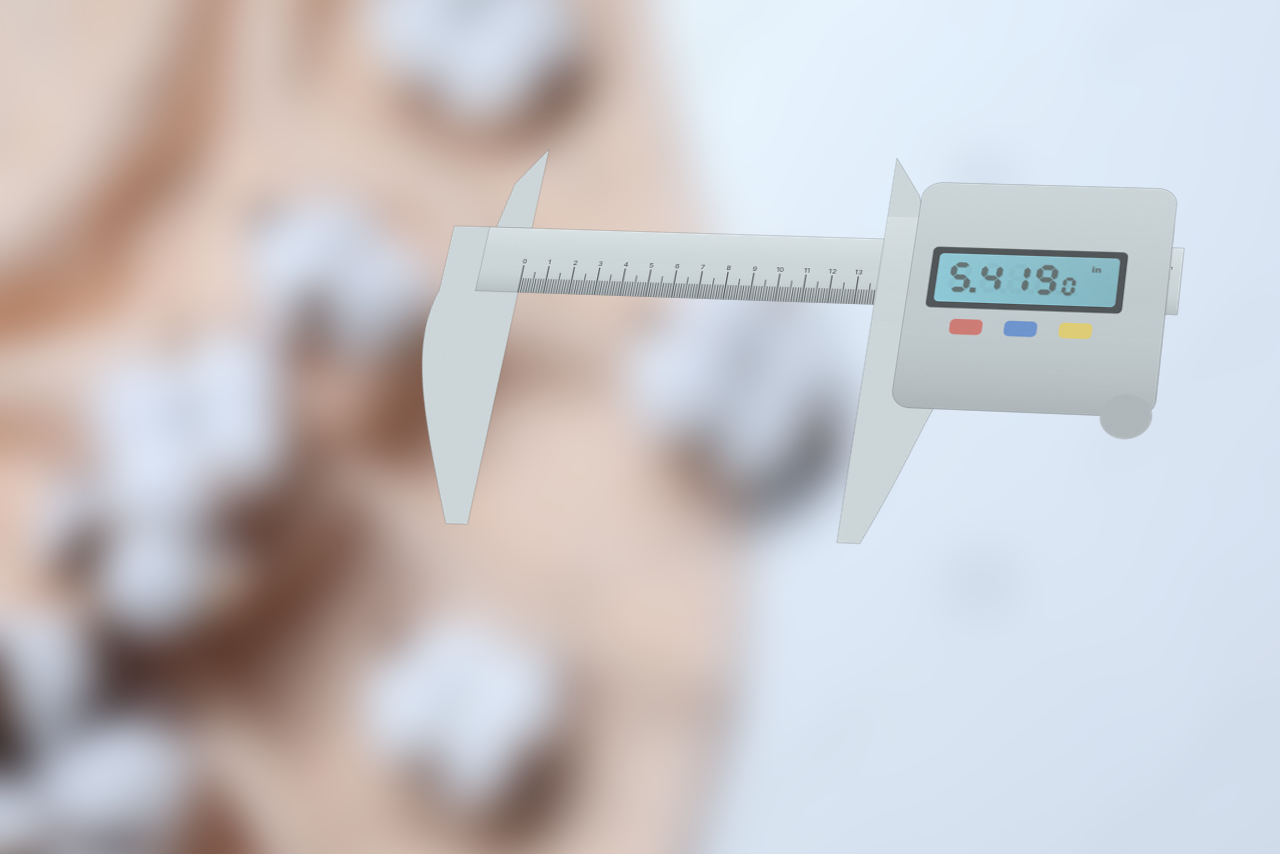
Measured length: 5.4190 in
